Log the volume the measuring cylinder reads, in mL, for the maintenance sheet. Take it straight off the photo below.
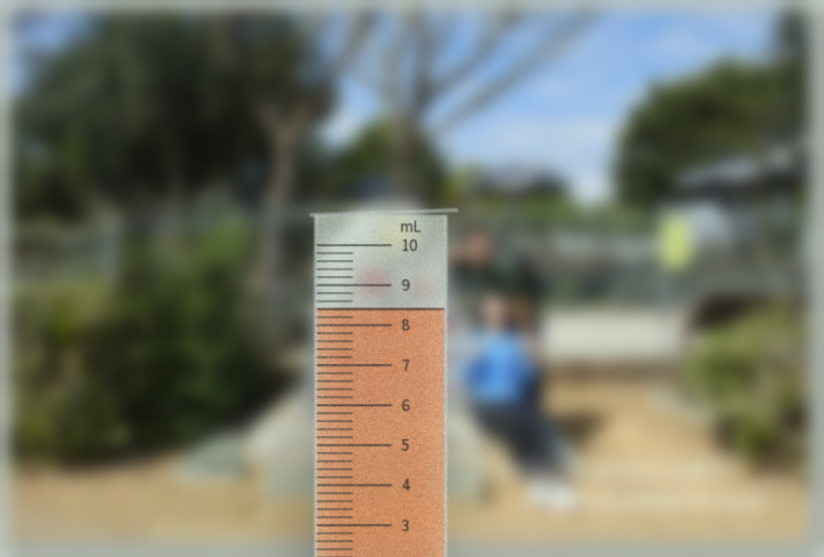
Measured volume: 8.4 mL
